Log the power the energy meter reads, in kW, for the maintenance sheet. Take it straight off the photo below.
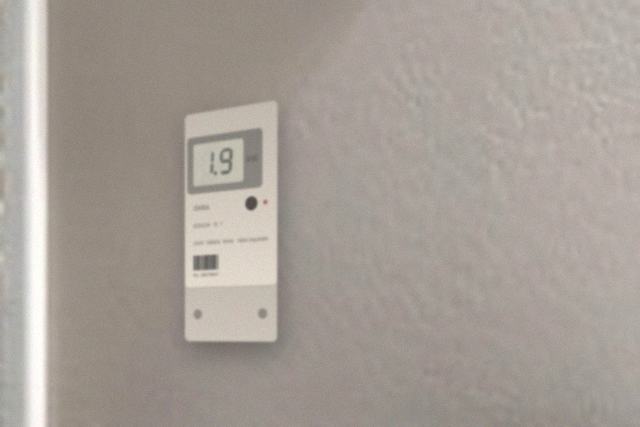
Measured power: 1.9 kW
